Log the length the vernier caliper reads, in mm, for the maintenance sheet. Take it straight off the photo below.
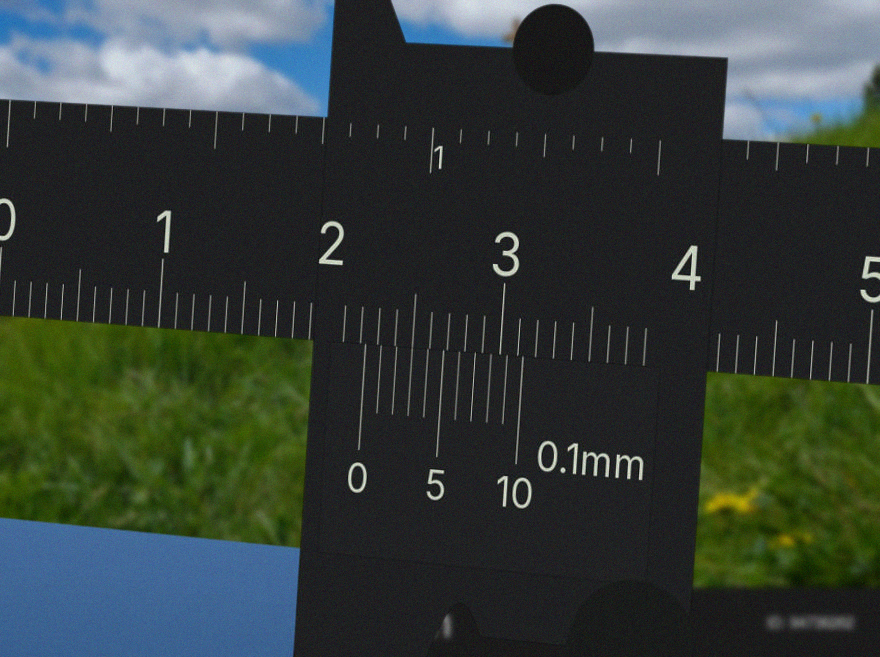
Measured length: 22.3 mm
